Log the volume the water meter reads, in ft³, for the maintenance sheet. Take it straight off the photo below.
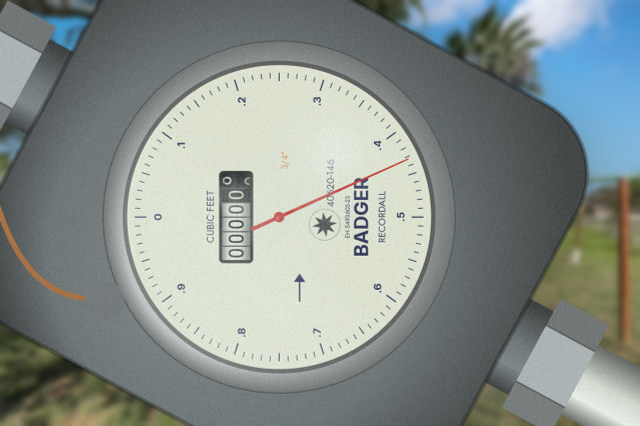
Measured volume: 8.43 ft³
